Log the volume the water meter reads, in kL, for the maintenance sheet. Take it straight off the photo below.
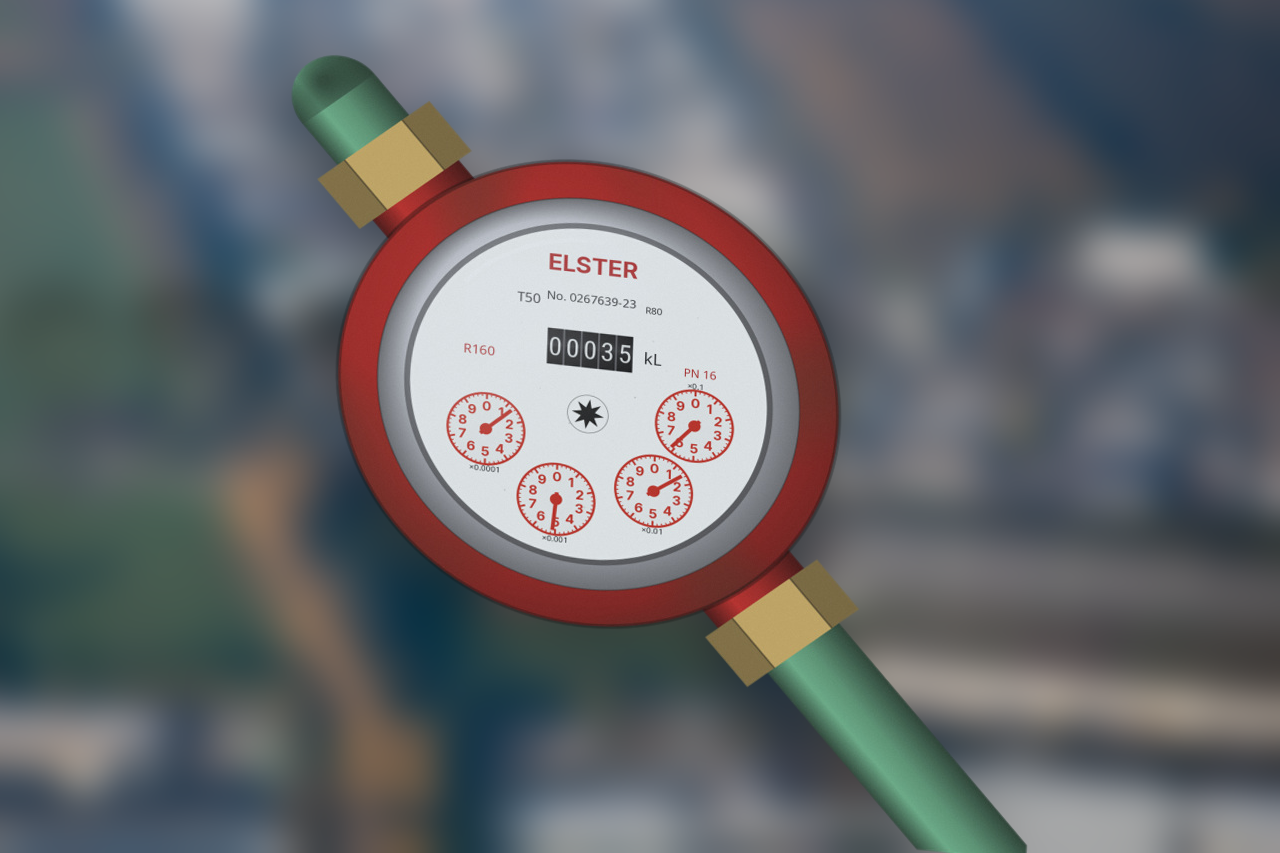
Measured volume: 35.6151 kL
